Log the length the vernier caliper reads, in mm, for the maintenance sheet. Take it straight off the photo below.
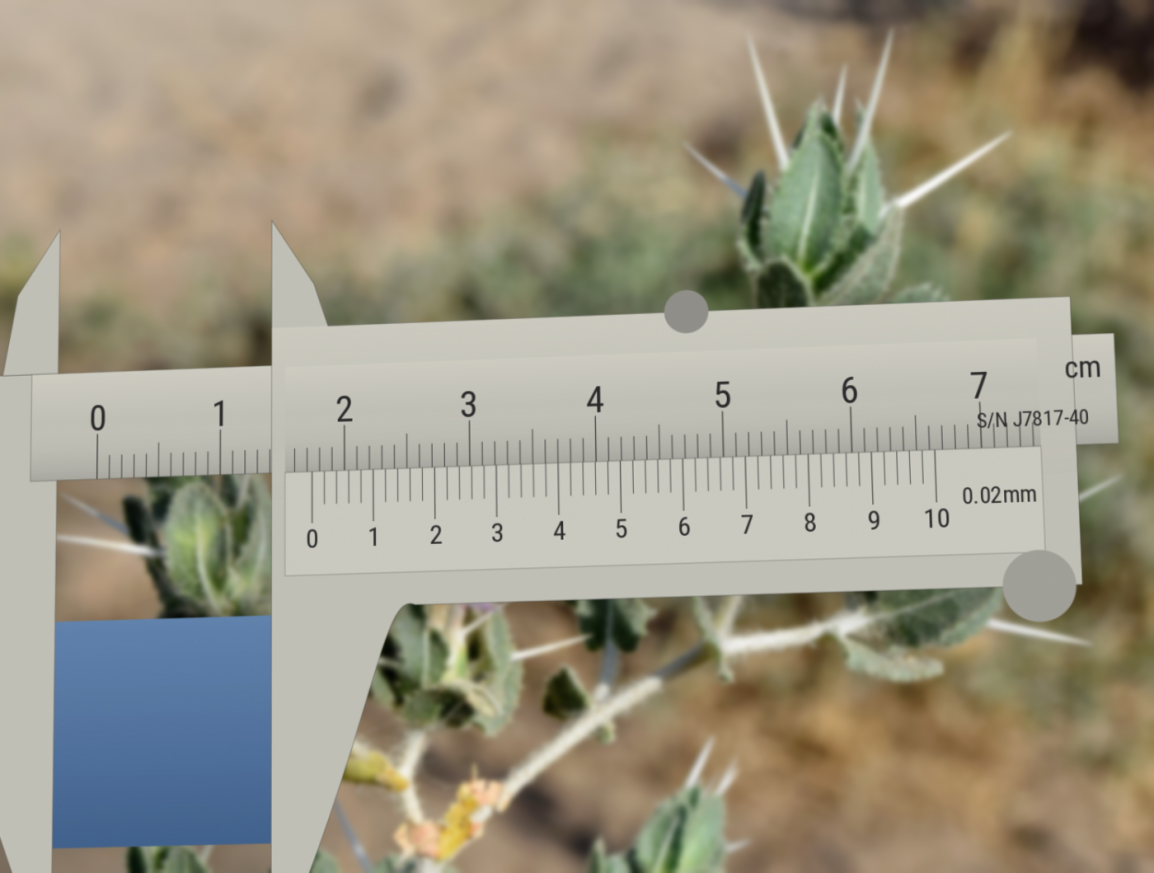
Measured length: 17.4 mm
